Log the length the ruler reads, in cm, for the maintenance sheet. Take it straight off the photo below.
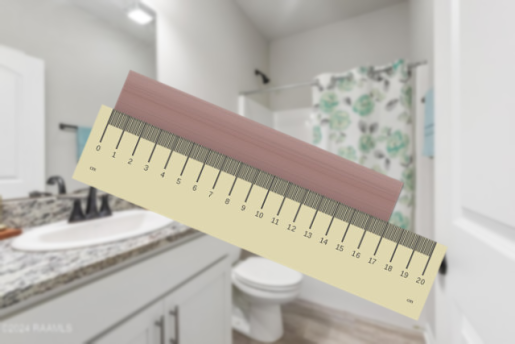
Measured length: 17 cm
